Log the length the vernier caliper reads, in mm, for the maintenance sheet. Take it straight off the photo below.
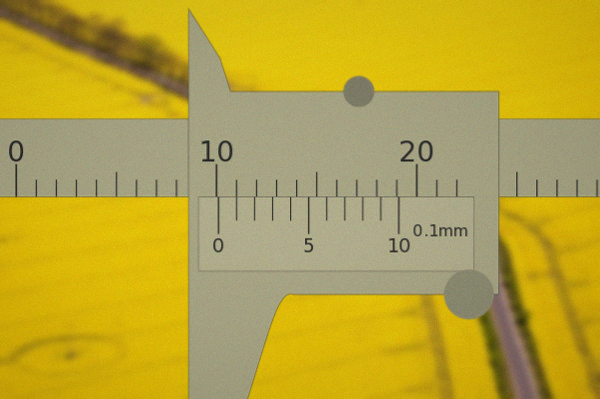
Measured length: 10.1 mm
